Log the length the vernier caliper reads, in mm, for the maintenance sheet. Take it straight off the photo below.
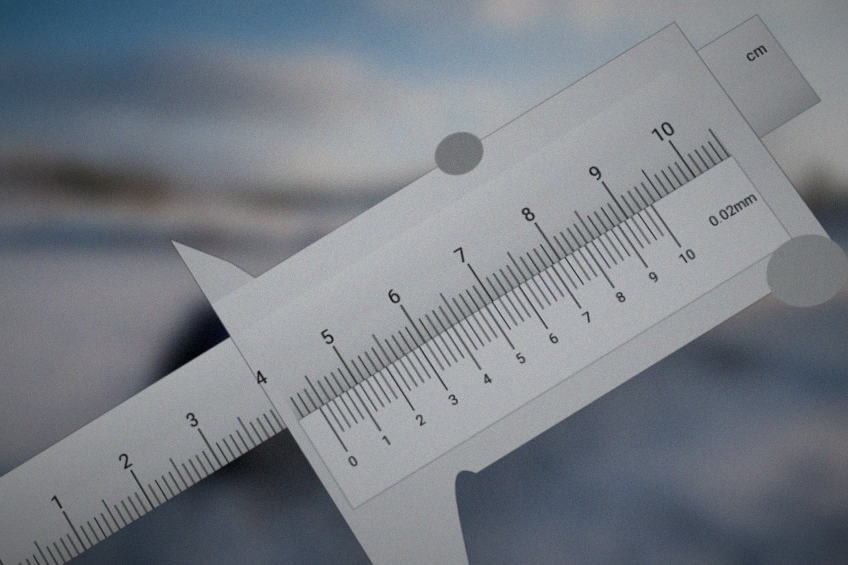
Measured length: 44.4 mm
